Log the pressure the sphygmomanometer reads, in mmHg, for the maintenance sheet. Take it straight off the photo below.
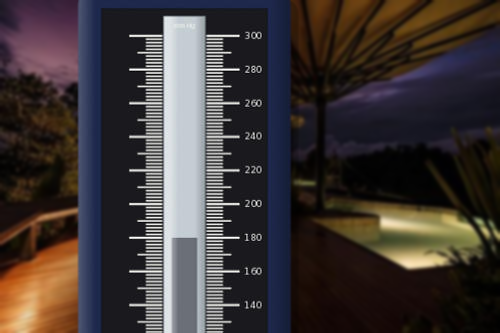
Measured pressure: 180 mmHg
